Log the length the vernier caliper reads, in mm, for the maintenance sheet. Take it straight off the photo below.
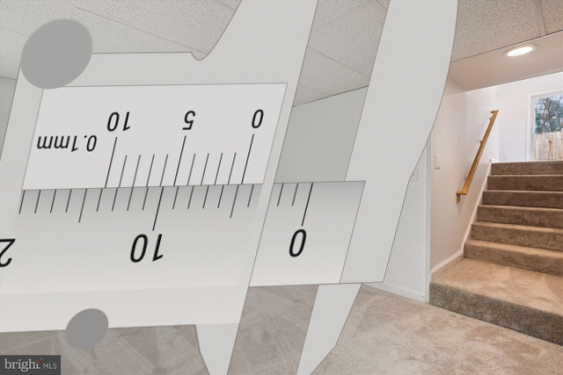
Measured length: 4.8 mm
